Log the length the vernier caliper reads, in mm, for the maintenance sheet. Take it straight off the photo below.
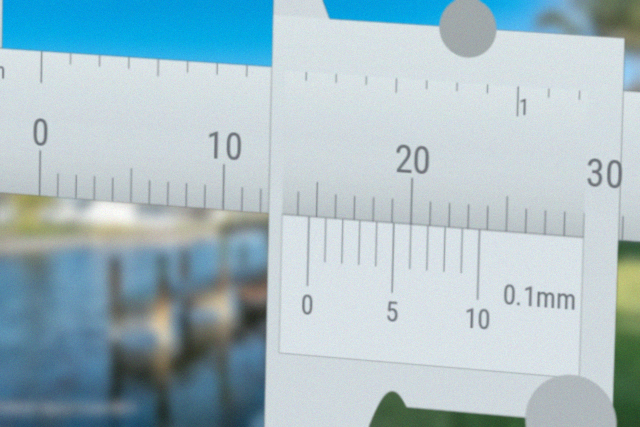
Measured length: 14.6 mm
